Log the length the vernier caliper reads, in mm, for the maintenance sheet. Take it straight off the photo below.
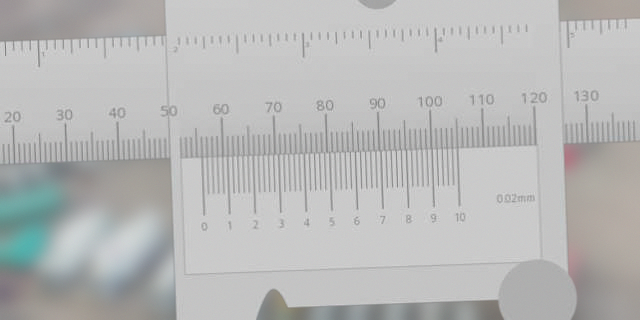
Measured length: 56.0 mm
